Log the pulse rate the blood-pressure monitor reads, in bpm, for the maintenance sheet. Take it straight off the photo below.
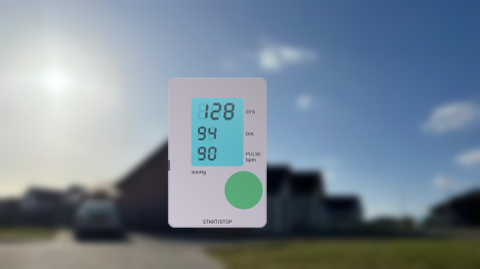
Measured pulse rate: 90 bpm
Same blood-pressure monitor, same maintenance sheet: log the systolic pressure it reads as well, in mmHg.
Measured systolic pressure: 128 mmHg
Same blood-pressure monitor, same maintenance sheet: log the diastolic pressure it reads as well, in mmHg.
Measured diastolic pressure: 94 mmHg
